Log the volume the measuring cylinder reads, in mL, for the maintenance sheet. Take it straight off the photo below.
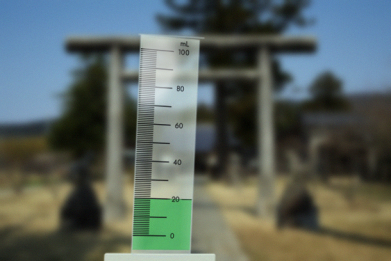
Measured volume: 20 mL
